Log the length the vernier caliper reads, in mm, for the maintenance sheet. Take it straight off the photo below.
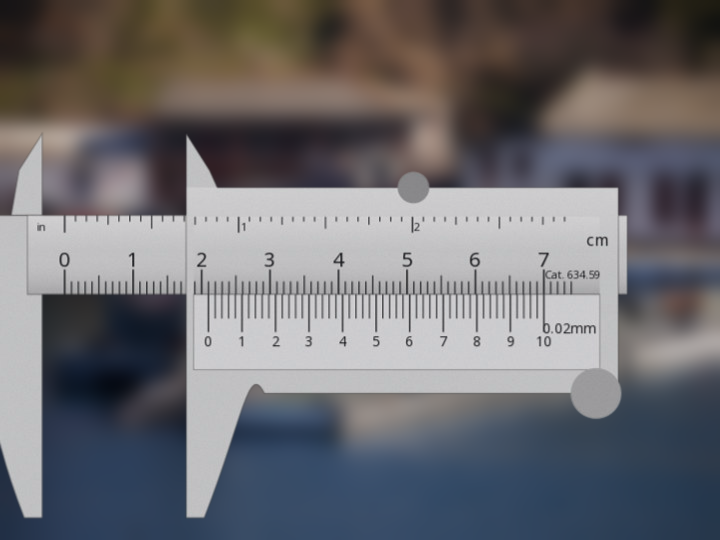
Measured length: 21.0 mm
